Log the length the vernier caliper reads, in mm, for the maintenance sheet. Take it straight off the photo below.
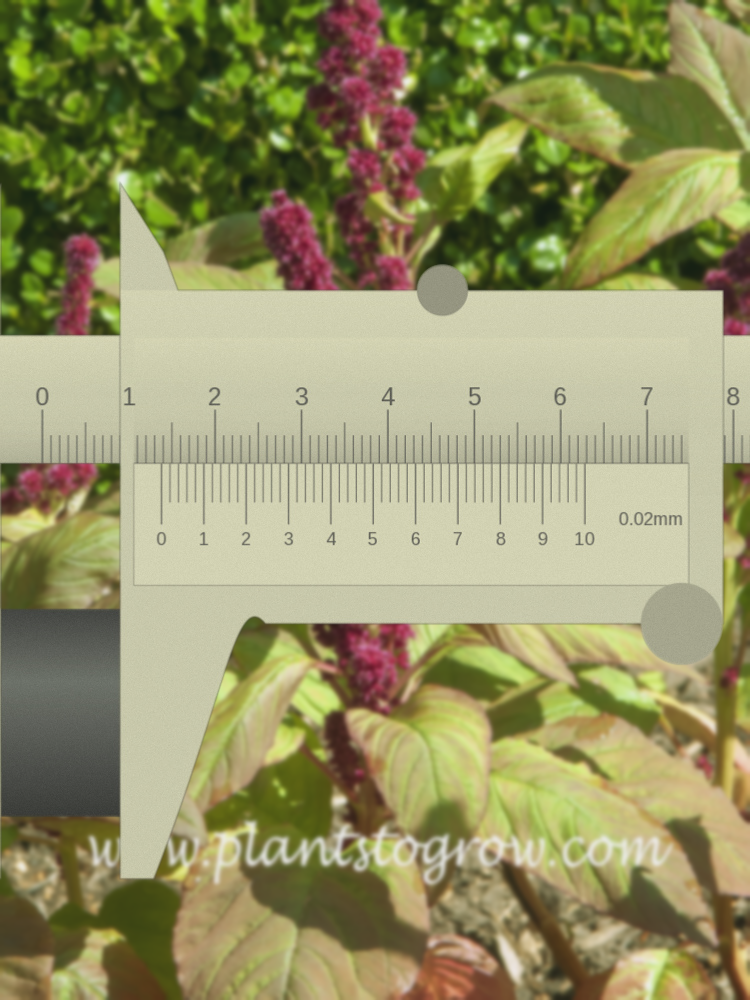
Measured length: 13.8 mm
